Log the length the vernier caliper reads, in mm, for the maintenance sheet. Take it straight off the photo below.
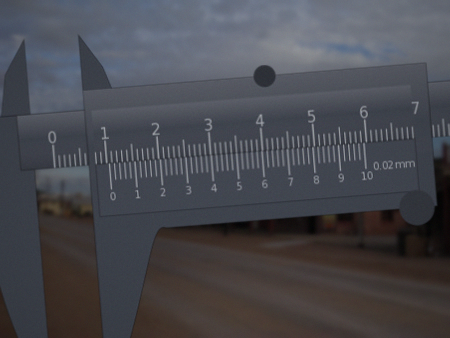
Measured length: 10.5 mm
